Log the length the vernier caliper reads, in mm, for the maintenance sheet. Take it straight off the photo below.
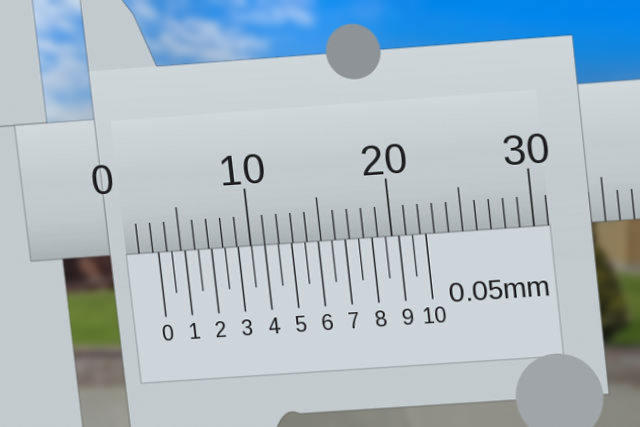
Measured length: 3.4 mm
